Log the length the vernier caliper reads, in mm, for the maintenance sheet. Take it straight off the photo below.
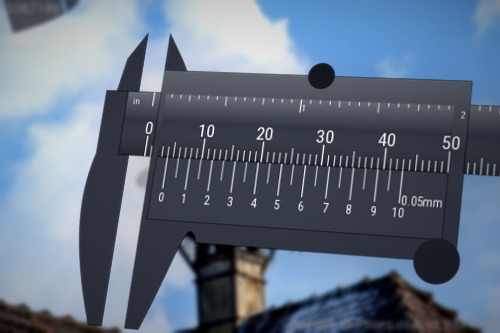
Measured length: 4.0 mm
